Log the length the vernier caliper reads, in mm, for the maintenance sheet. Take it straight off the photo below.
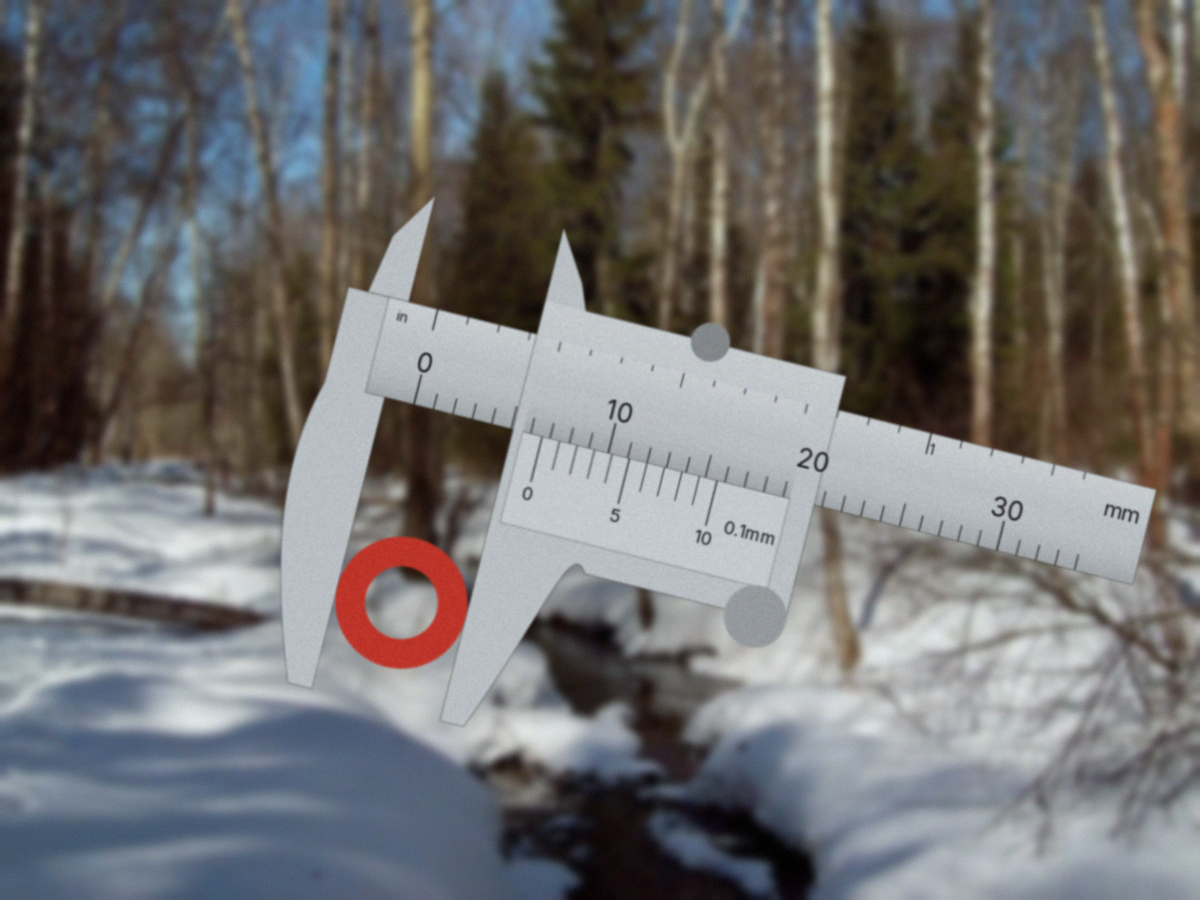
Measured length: 6.6 mm
